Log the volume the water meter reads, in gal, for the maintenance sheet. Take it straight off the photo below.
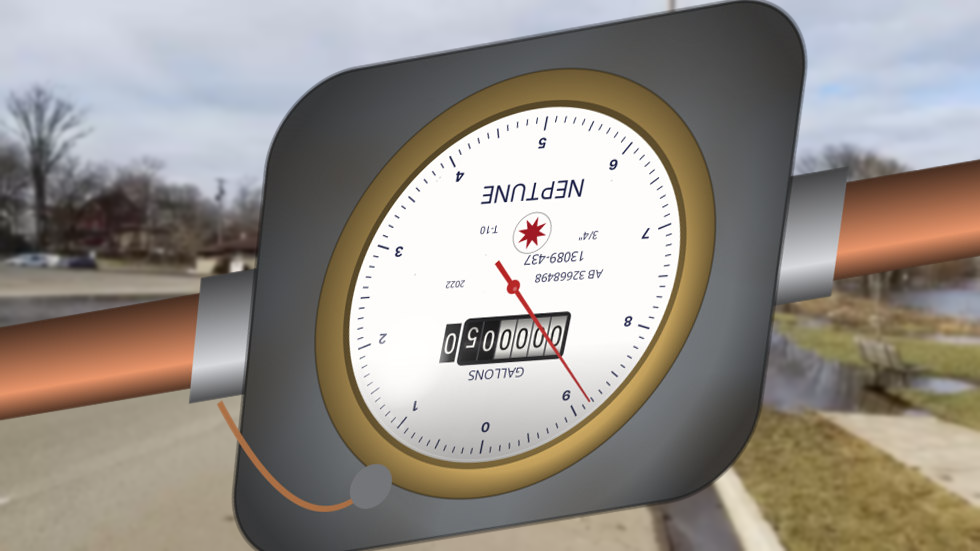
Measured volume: 48.8 gal
